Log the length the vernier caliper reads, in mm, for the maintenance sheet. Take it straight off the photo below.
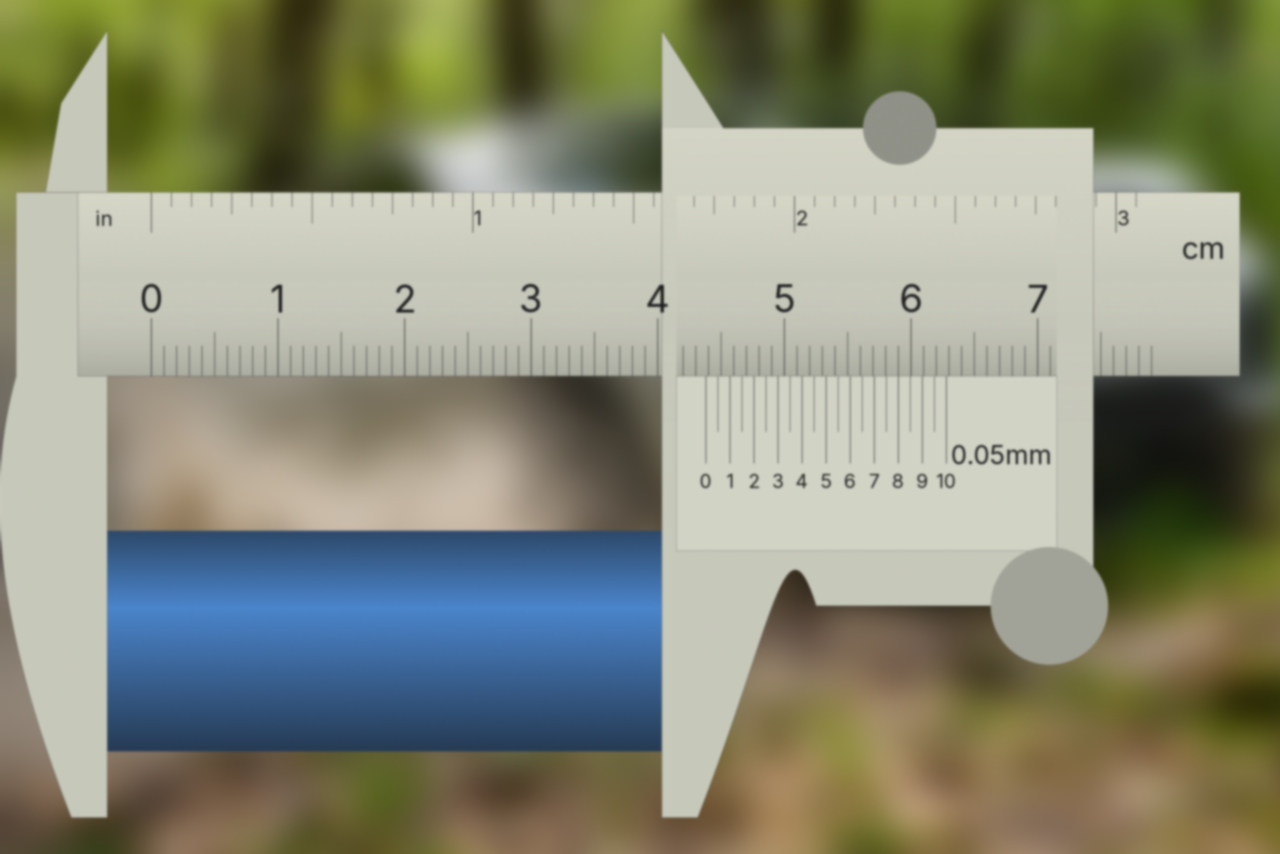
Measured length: 43.8 mm
